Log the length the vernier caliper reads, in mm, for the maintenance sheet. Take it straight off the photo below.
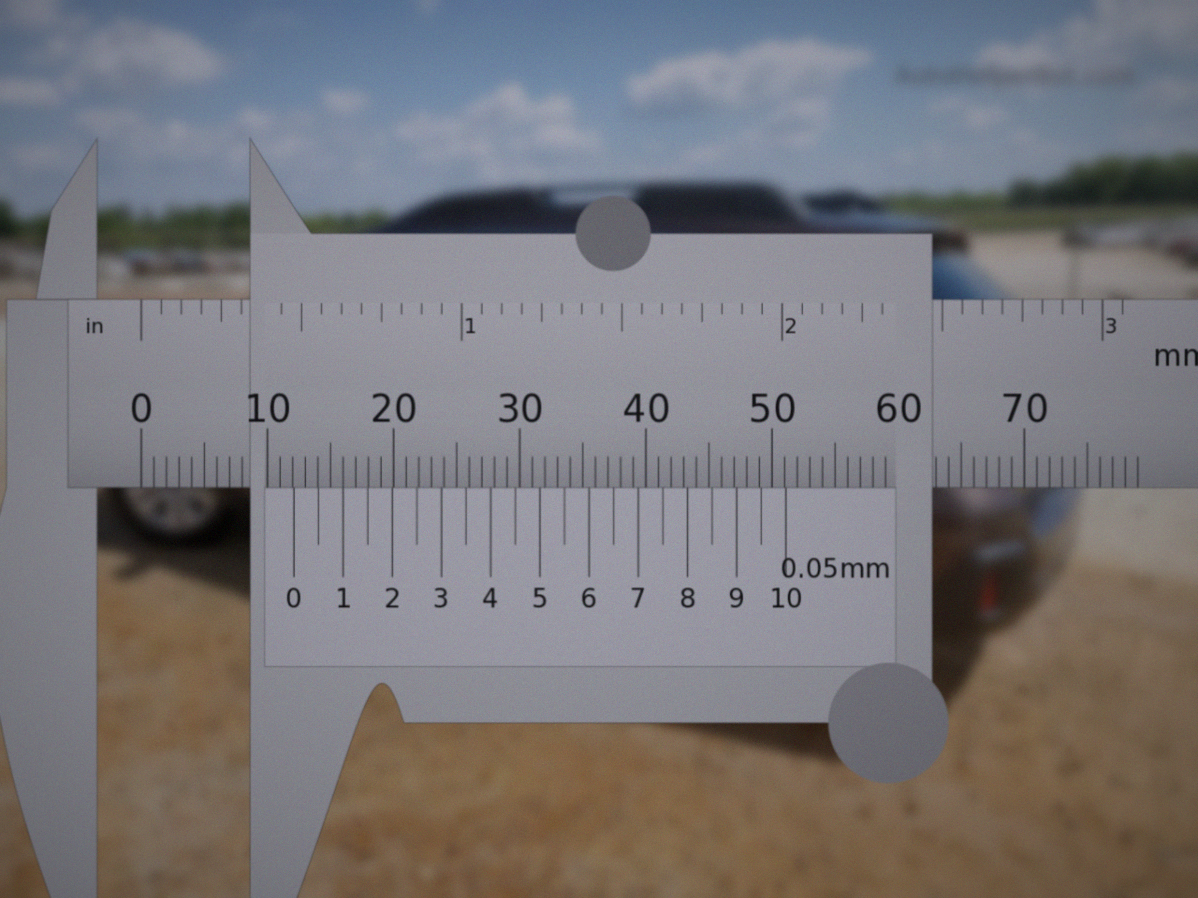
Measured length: 12.1 mm
